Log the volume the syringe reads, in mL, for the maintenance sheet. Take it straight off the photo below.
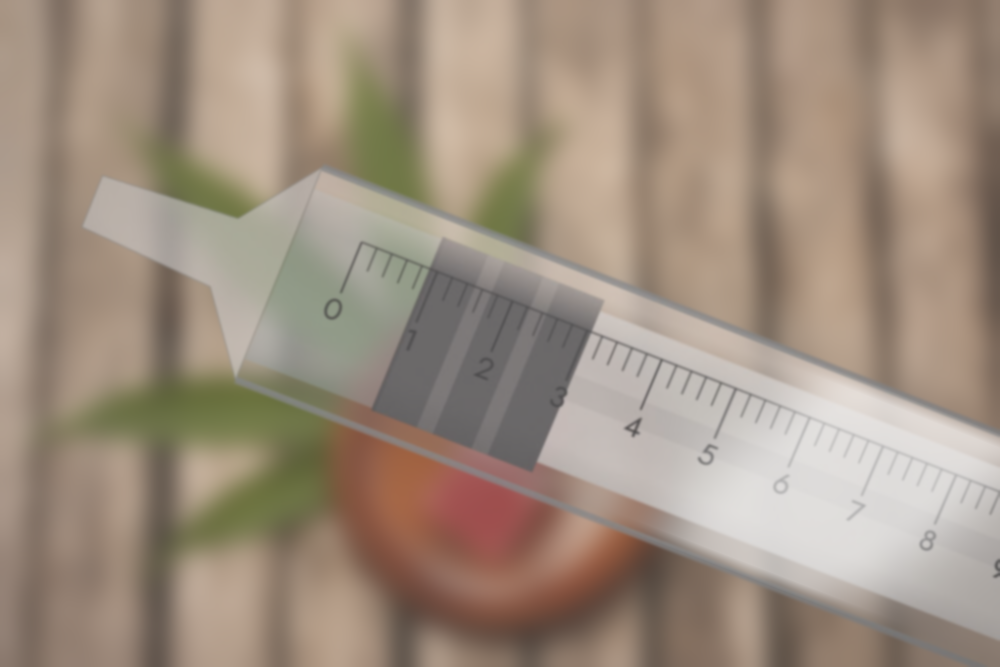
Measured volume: 0.9 mL
